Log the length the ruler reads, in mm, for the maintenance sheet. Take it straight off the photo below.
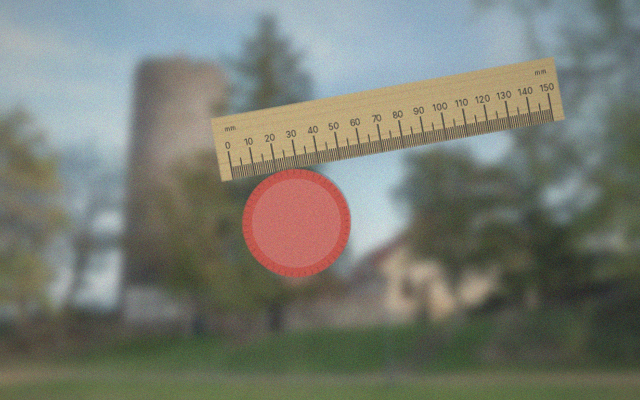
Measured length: 50 mm
